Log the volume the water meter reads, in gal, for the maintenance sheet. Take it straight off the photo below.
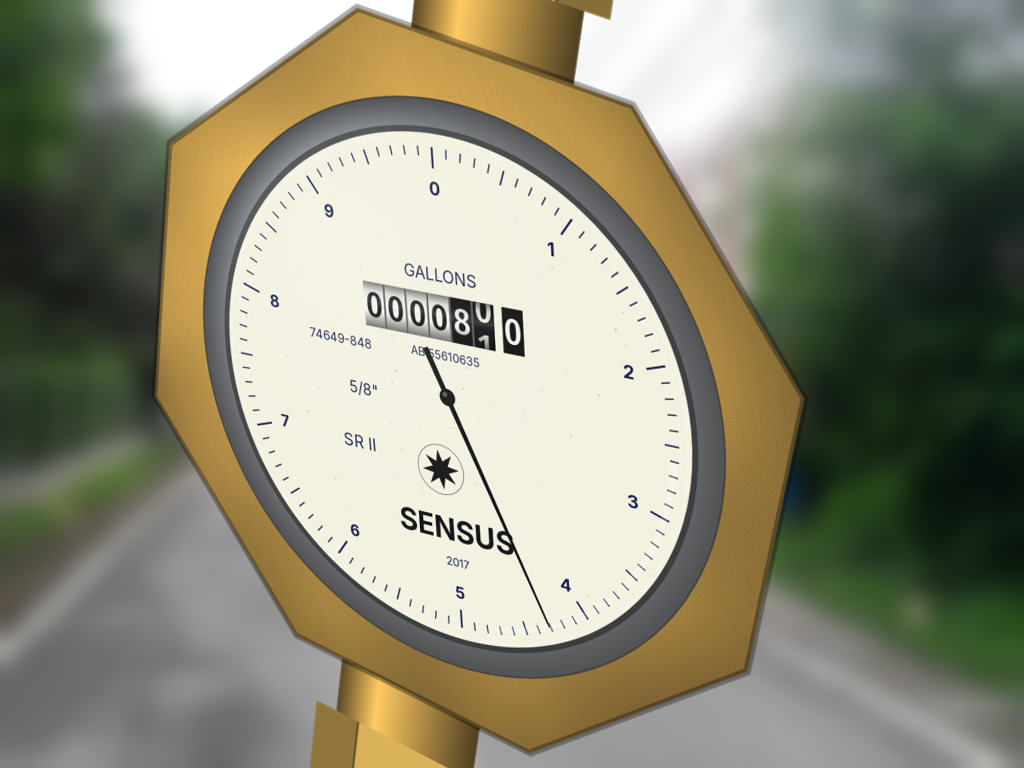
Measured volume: 804.3 gal
